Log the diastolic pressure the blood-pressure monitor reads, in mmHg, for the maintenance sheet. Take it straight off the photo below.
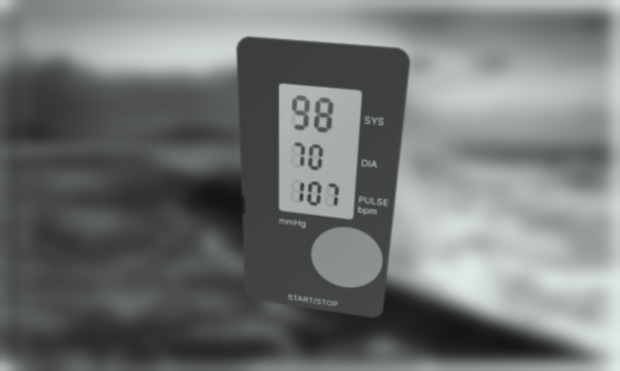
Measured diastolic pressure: 70 mmHg
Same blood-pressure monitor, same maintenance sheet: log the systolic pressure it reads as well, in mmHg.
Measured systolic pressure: 98 mmHg
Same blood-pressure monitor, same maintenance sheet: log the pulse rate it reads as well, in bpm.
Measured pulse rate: 107 bpm
